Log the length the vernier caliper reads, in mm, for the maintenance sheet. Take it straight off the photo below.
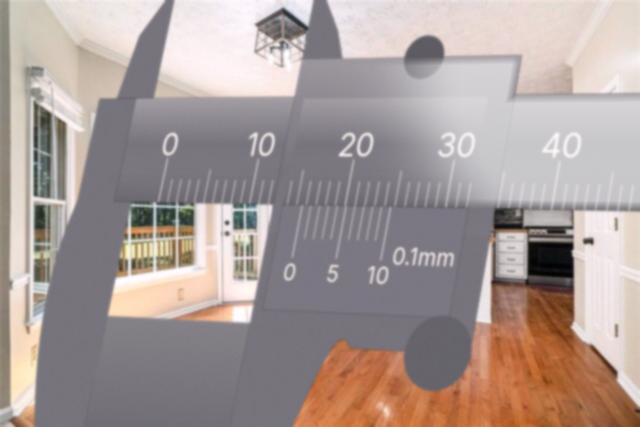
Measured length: 15.6 mm
